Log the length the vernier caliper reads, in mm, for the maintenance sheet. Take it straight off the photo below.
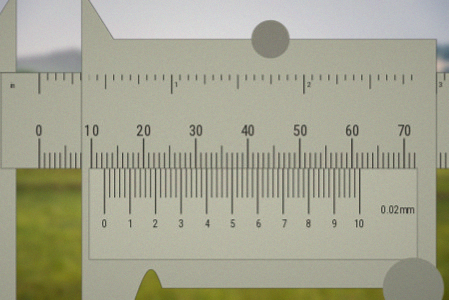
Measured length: 12.5 mm
